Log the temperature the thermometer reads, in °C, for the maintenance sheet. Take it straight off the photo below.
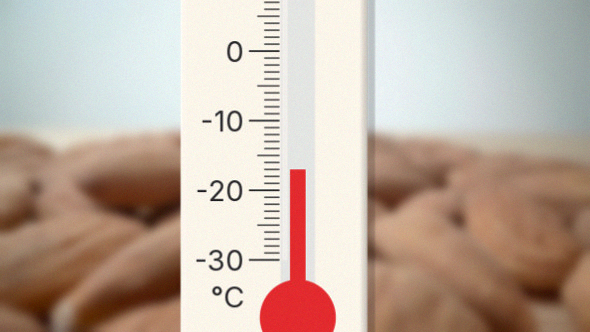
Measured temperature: -17 °C
